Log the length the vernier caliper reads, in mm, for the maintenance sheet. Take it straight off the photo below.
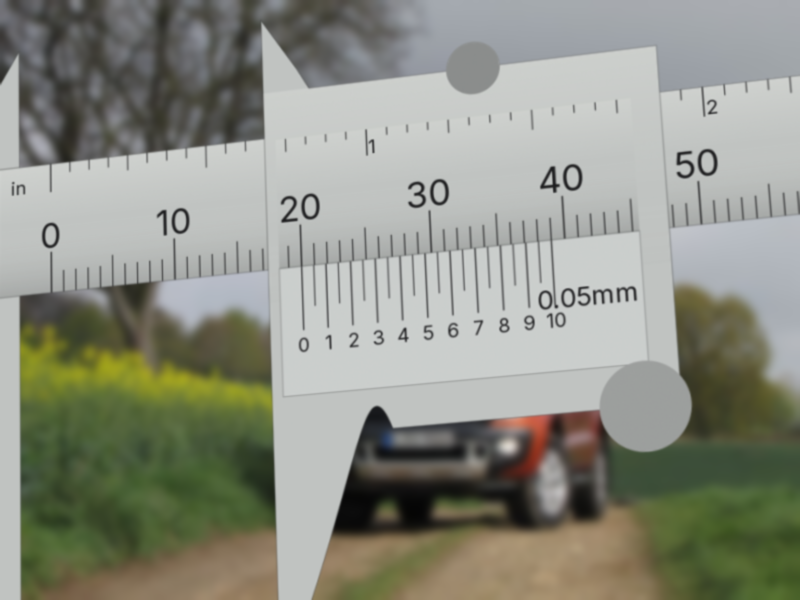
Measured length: 20.0 mm
